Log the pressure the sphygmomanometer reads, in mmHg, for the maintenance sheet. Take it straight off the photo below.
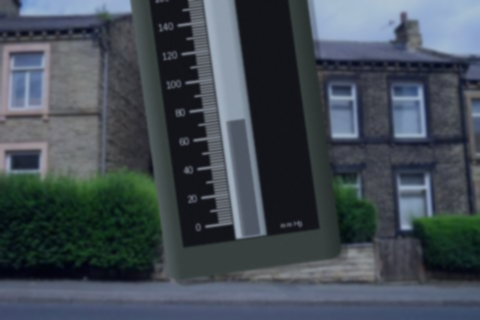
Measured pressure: 70 mmHg
